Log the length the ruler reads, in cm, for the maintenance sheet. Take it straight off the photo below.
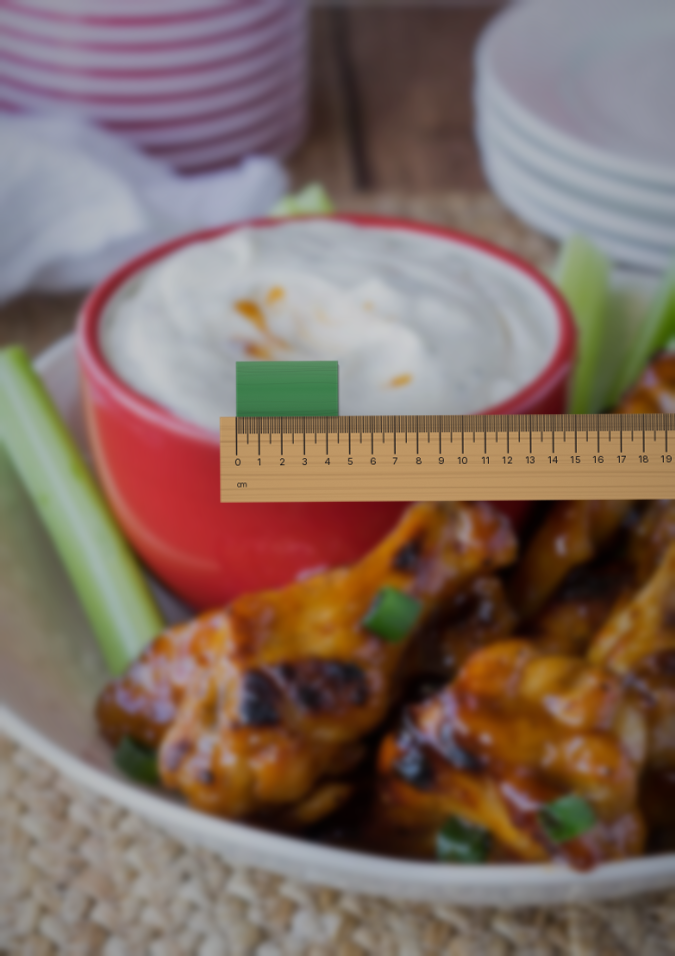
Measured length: 4.5 cm
